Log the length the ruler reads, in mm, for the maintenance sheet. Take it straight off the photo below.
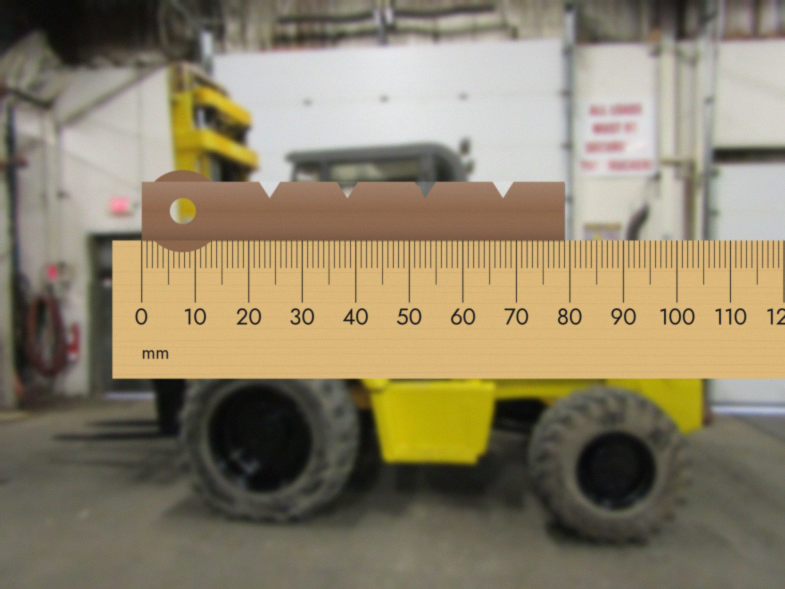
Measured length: 79 mm
